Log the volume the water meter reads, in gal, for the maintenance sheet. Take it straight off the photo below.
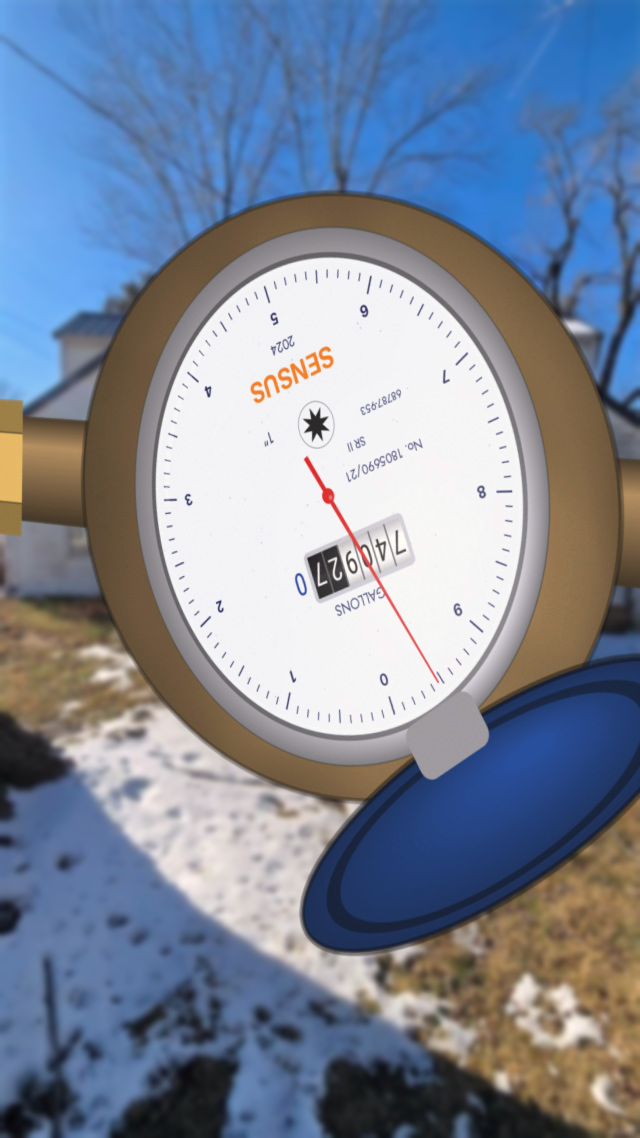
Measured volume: 7409269.5 gal
